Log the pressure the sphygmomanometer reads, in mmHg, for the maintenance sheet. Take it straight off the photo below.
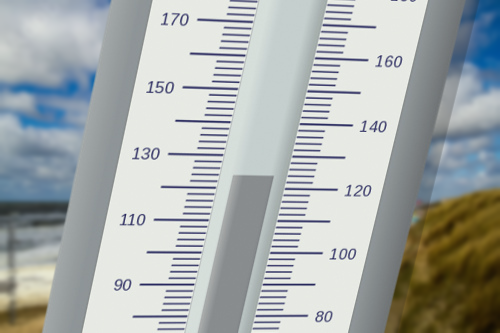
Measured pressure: 124 mmHg
